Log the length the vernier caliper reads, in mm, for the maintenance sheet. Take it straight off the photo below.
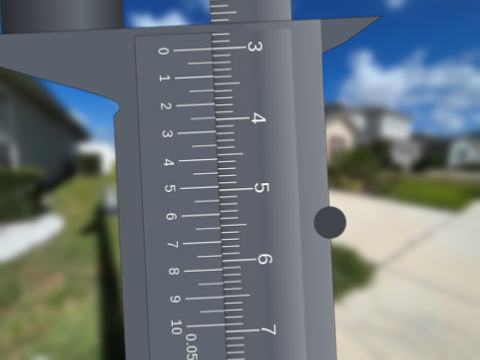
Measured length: 30.0 mm
